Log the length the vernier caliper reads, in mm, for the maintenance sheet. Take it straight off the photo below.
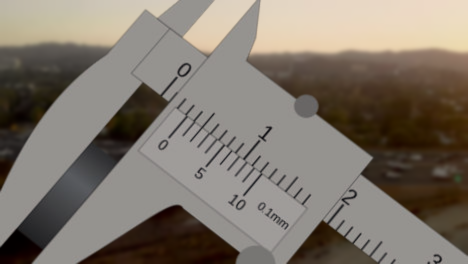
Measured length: 3.2 mm
